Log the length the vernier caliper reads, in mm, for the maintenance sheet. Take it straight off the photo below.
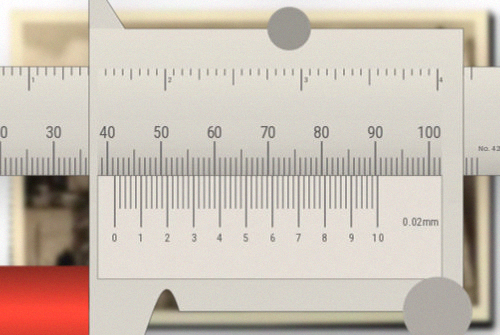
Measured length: 41.4 mm
